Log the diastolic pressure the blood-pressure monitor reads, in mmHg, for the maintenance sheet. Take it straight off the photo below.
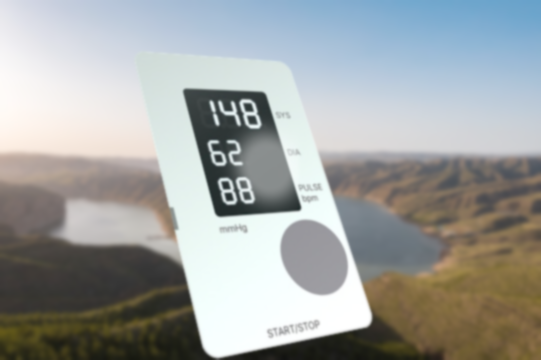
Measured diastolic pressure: 62 mmHg
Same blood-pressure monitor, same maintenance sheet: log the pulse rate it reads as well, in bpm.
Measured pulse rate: 88 bpm
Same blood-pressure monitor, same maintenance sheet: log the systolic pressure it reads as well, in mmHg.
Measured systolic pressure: 148 mmHg
